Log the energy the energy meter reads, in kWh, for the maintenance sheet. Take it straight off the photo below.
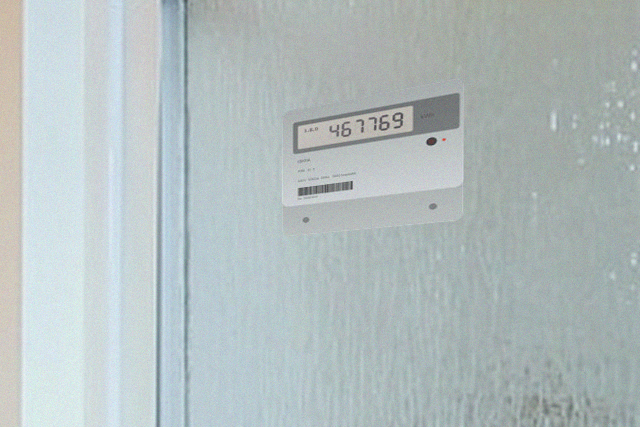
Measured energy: 467769 kWh
